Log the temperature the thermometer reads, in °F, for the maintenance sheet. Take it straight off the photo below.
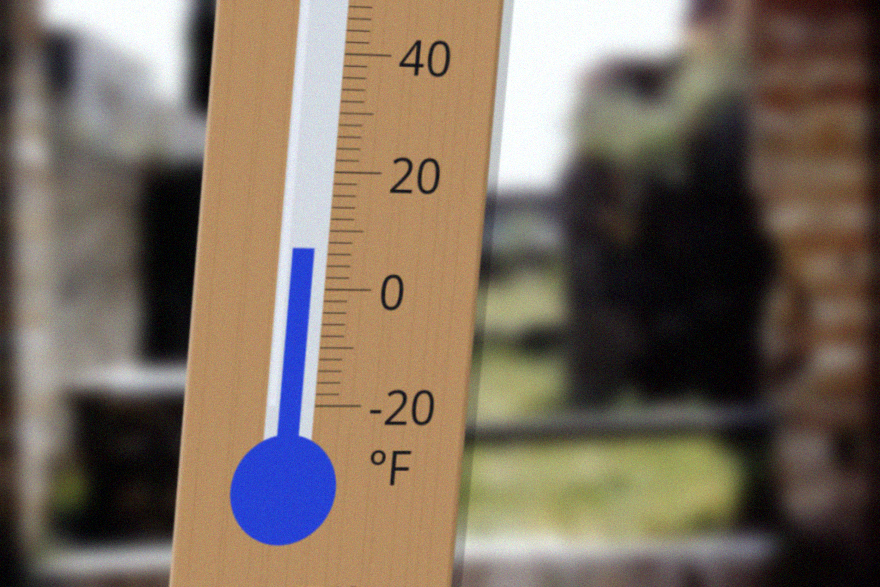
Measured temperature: 7 °F
